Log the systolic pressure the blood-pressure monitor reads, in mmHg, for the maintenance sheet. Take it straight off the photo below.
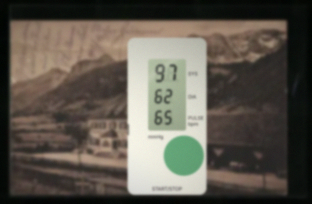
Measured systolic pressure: 97 mmHg
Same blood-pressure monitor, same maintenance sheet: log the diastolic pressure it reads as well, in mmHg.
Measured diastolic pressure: 62 mmHg
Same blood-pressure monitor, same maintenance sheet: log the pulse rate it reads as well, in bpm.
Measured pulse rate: 65 bpm
